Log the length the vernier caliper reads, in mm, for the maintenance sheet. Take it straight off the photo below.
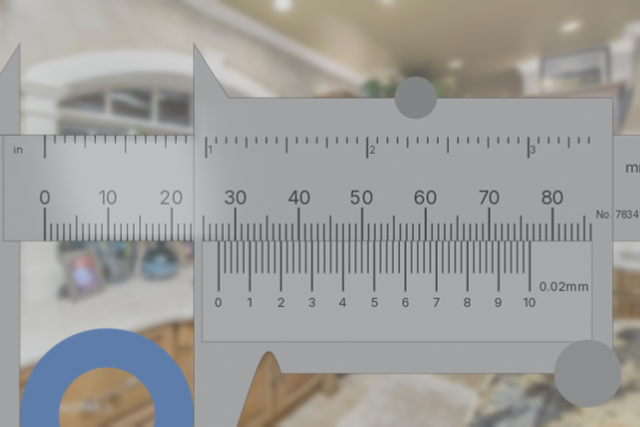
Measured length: 27.4 mm
